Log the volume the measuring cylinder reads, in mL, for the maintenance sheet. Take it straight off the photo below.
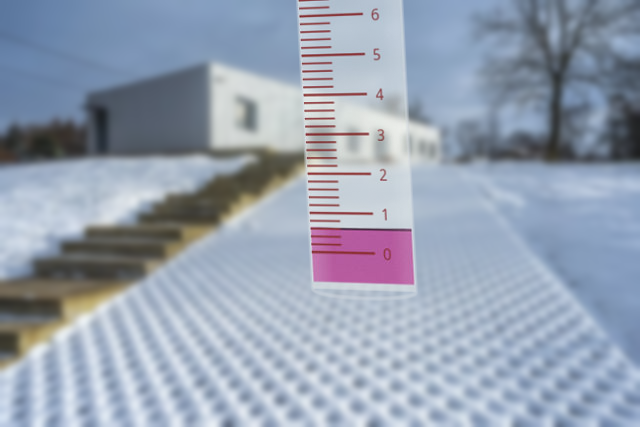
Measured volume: 0.6 mL
